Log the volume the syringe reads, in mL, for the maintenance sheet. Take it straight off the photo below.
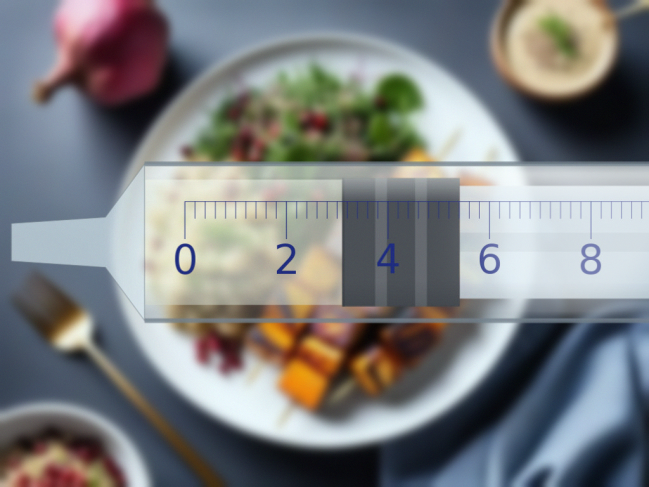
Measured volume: 3.1 mL
